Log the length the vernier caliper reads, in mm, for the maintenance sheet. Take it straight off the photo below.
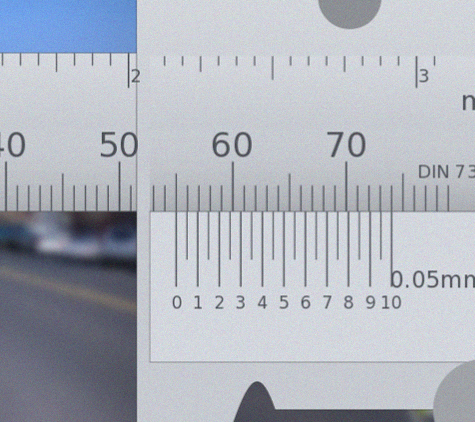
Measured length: 55.0 mm
